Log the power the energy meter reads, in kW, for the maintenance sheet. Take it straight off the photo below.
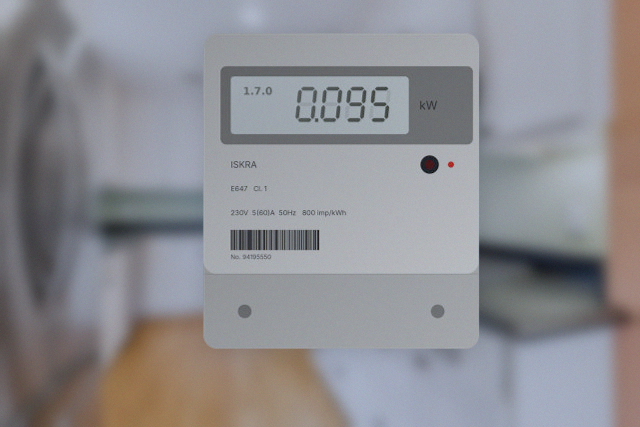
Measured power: 0.095 kW
